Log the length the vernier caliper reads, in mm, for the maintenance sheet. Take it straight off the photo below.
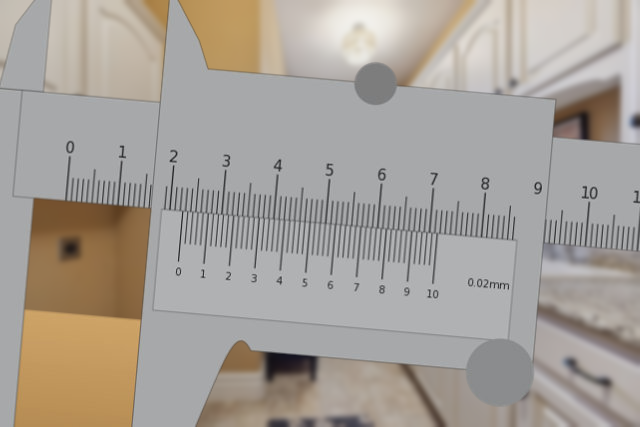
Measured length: 22.5 mm
